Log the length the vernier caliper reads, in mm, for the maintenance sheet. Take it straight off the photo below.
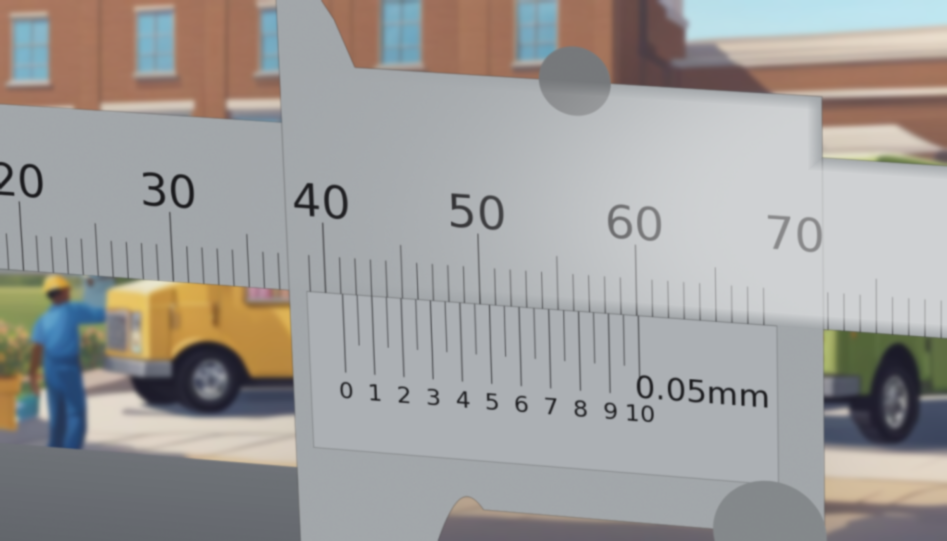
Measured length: 41.1 mm
